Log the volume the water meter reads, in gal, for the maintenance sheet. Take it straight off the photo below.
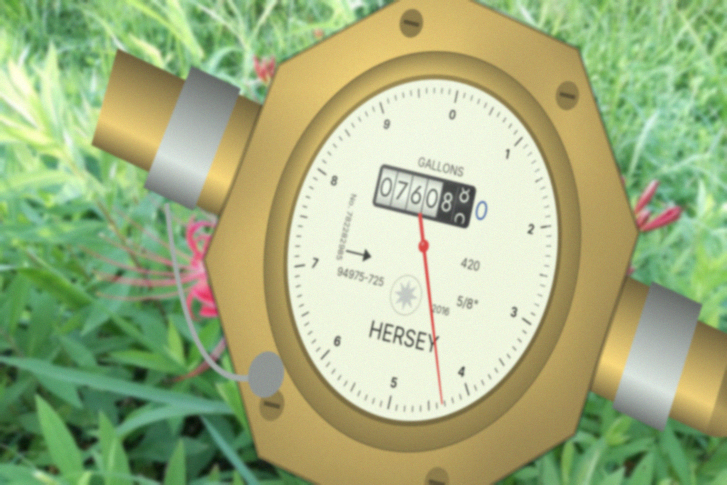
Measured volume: 760884.3 gal
